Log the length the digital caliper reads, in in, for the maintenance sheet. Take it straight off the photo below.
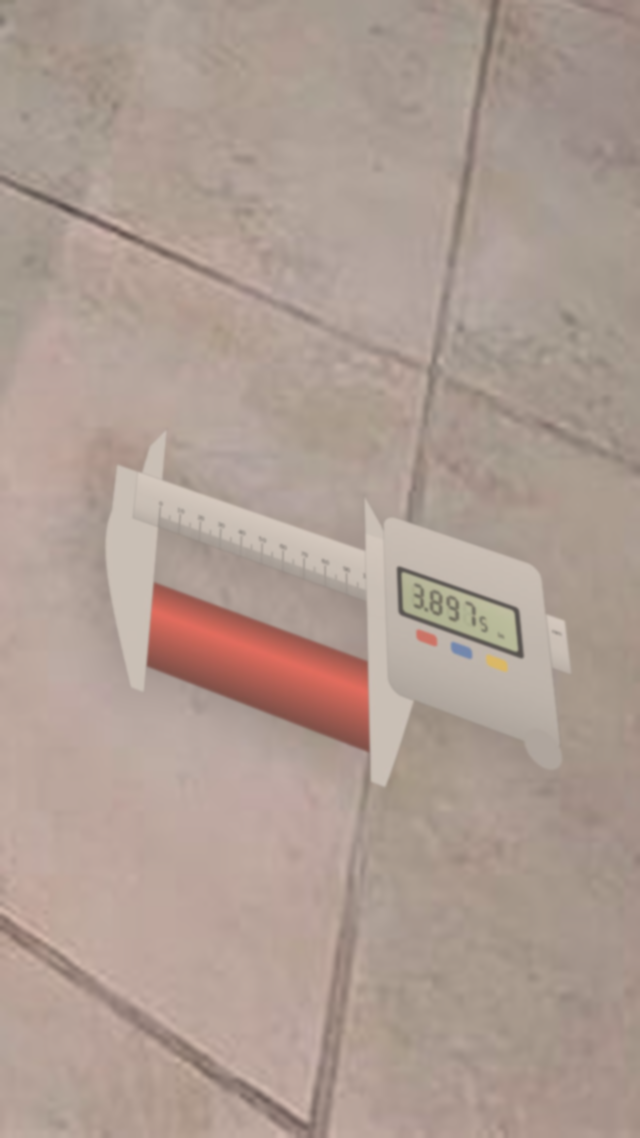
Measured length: 3.8975 in
